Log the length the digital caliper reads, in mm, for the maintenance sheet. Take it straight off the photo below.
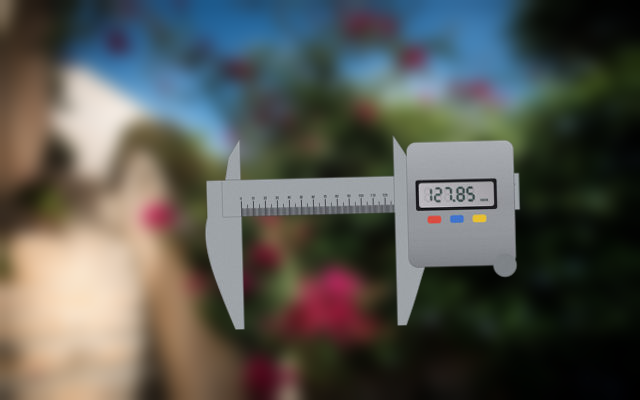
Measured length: 127.85 mm
